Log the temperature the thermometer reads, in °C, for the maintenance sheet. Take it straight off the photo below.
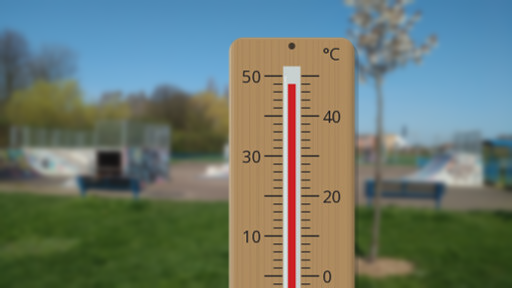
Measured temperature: 48 °C
